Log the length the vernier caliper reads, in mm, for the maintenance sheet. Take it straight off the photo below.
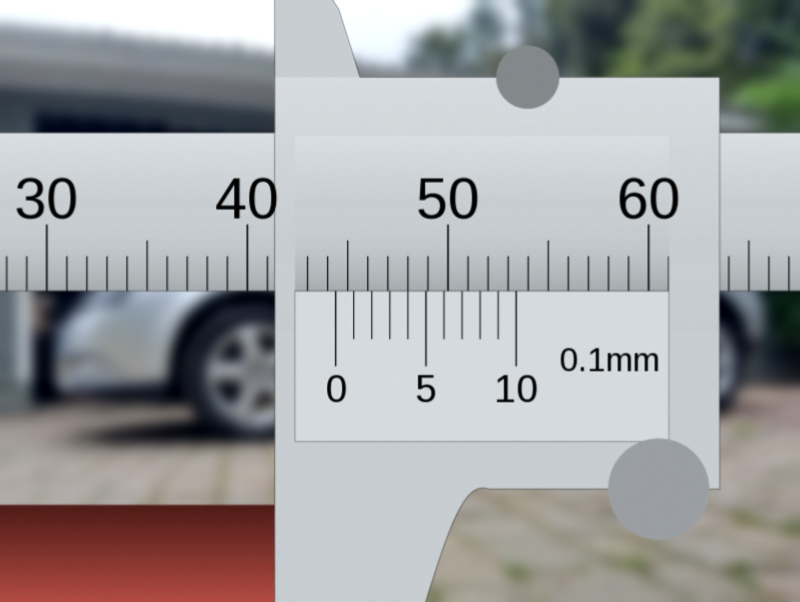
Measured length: 44.4 mm
